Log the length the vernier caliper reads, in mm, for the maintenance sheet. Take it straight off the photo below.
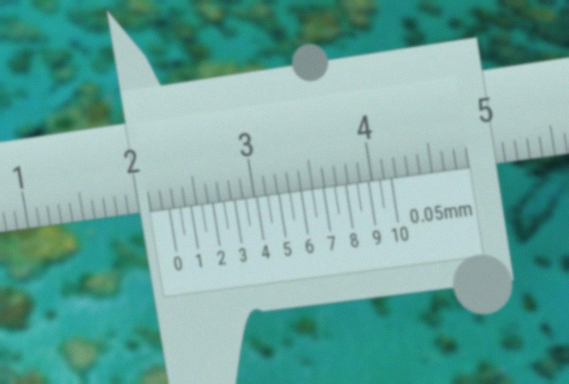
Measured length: 22.6 mm
